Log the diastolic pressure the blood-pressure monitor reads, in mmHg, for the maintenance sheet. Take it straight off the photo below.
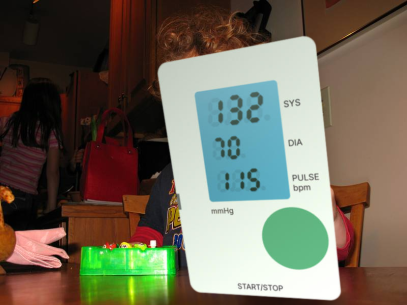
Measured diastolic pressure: 70 mmHg
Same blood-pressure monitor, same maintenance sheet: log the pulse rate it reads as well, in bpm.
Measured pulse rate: 115 bpm
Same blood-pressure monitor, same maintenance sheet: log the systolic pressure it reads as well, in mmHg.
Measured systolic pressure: 132 mmHg
